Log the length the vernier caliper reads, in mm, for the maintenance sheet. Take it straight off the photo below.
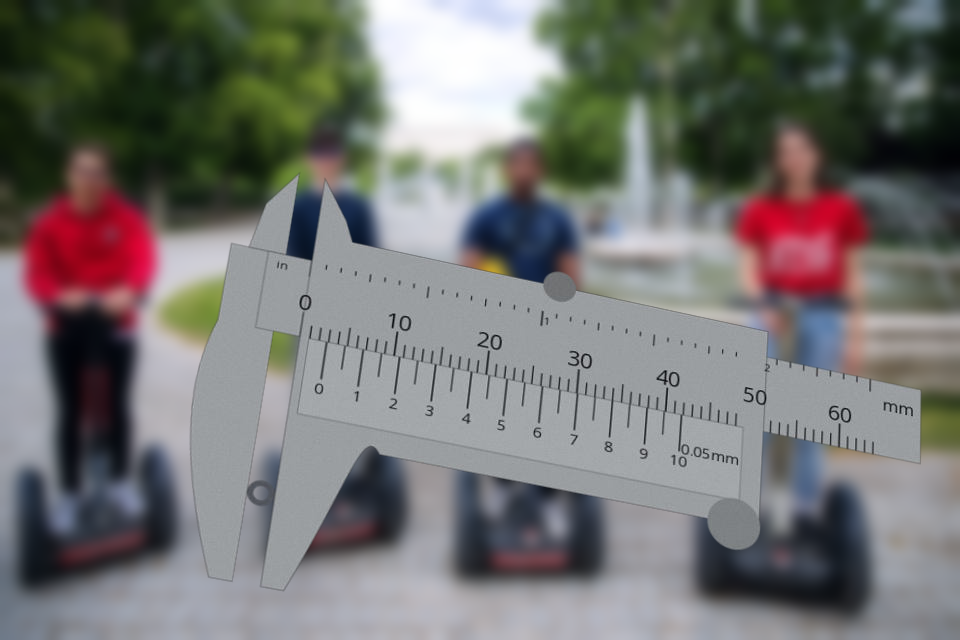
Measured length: 2.8 mm
